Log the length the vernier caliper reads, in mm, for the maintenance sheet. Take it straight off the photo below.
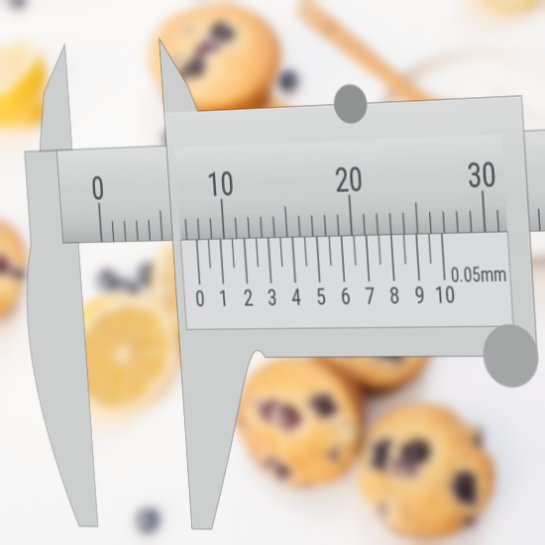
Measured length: 7.8 mm
